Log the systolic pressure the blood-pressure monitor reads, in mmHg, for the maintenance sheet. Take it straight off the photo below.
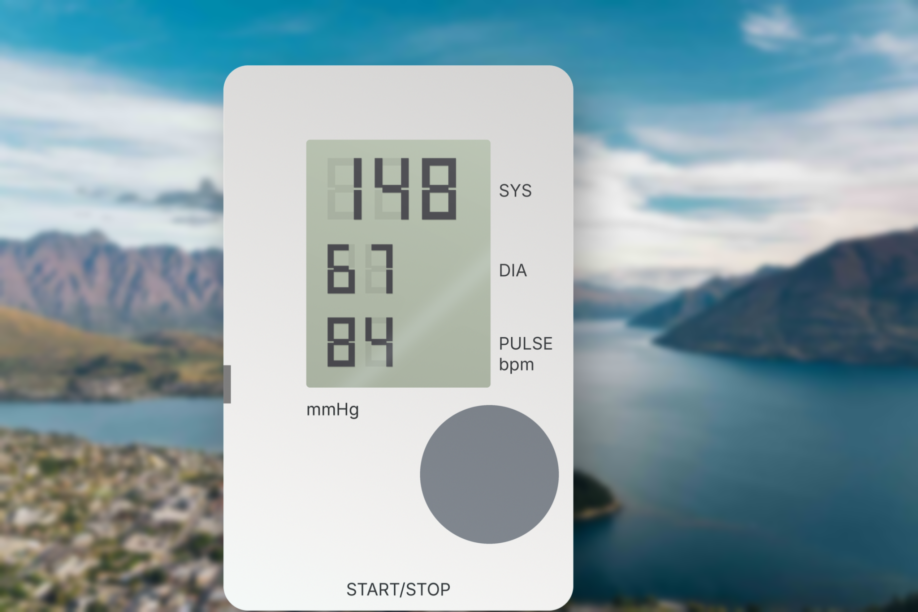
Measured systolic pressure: 148 mmHg
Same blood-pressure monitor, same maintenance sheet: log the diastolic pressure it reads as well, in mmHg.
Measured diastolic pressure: 67 mmHg
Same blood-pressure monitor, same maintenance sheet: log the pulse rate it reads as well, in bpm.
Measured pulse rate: 84 bpm
